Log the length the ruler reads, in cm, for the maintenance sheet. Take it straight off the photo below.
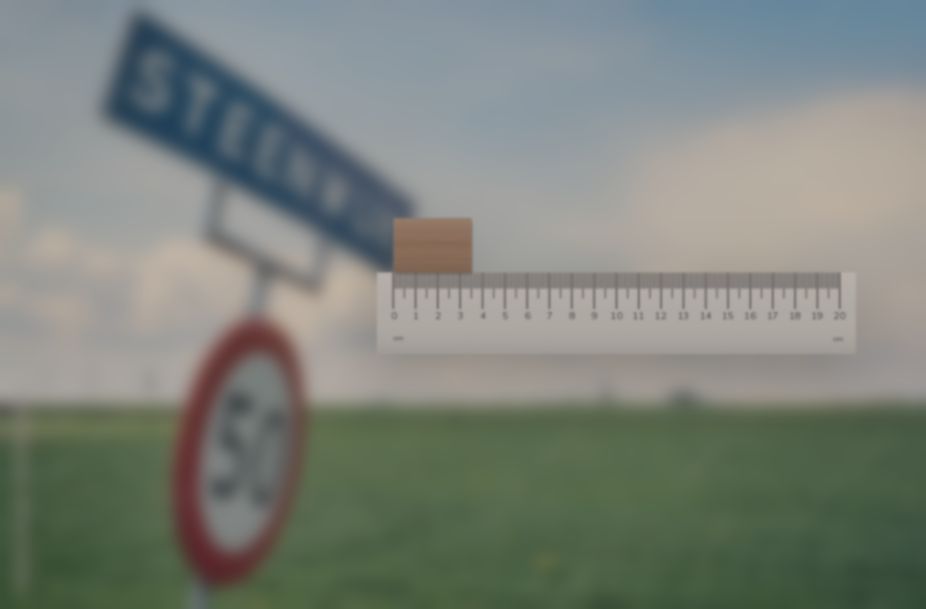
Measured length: 3.5 cm
